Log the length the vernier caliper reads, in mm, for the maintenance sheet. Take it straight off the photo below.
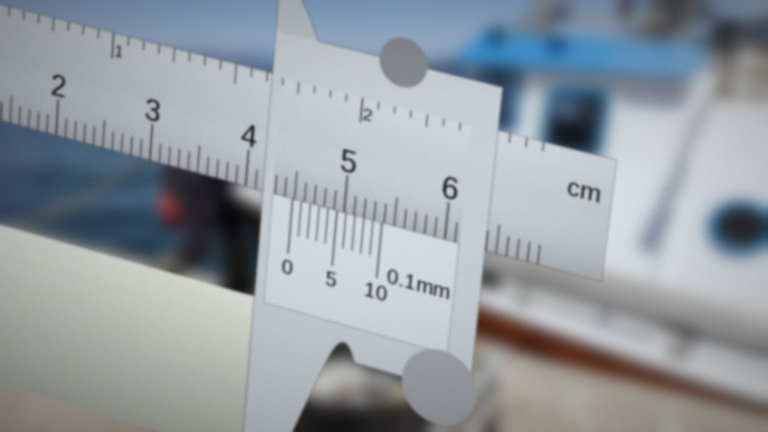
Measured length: 44.8 mm
